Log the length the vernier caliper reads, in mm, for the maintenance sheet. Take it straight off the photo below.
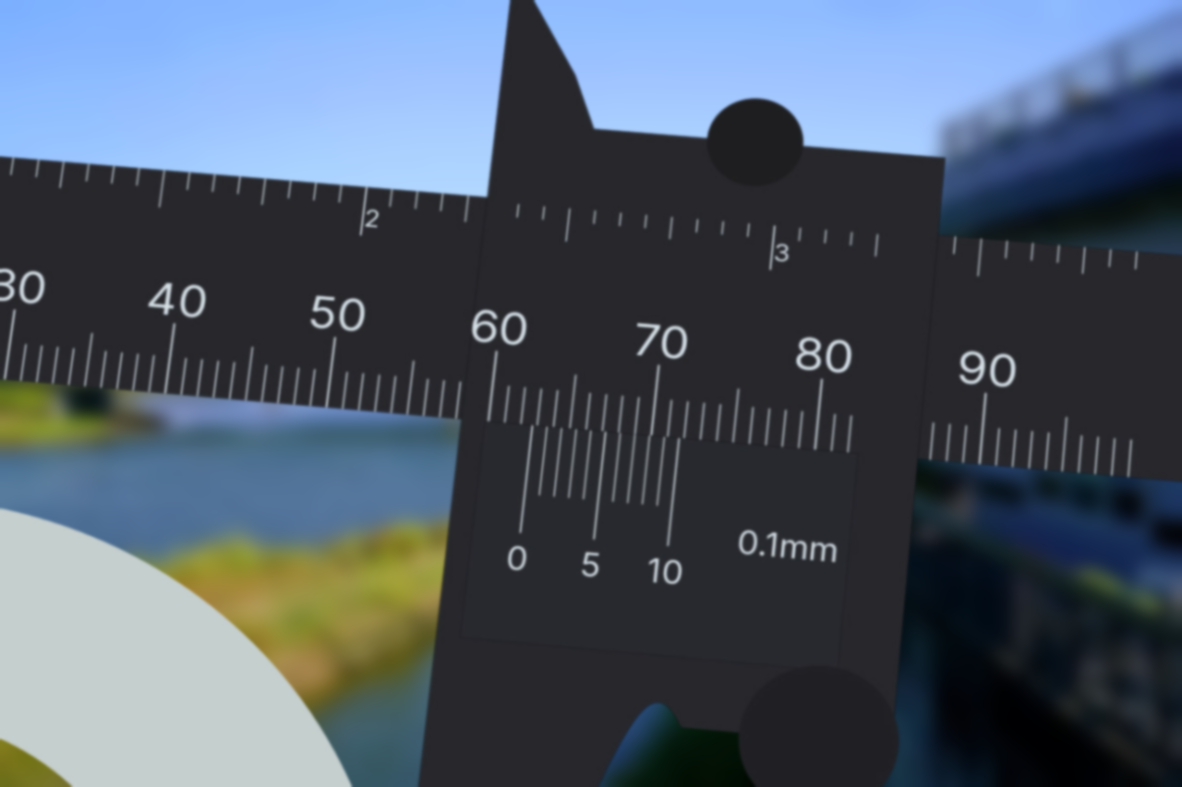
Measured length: 62.7 mm
